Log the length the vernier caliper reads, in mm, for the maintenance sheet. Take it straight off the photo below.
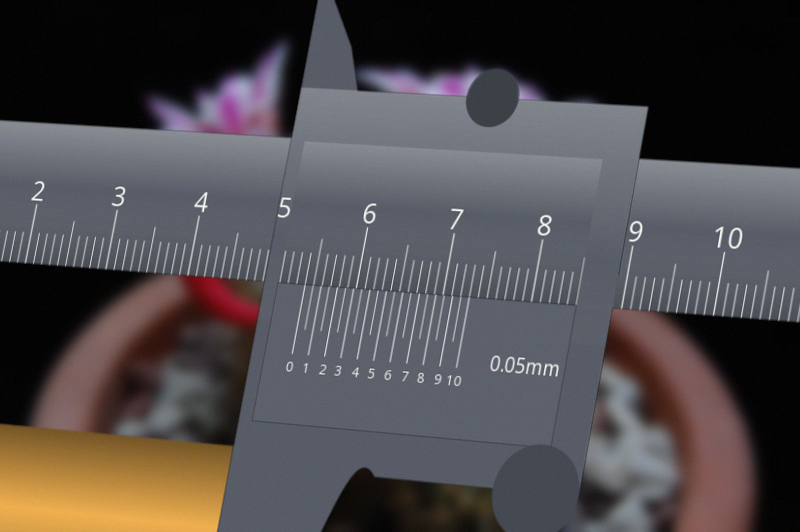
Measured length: 54.0 mm
